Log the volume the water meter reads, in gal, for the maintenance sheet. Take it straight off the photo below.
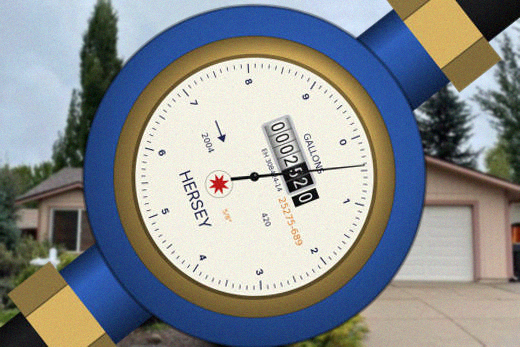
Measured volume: 2520.4 gal
